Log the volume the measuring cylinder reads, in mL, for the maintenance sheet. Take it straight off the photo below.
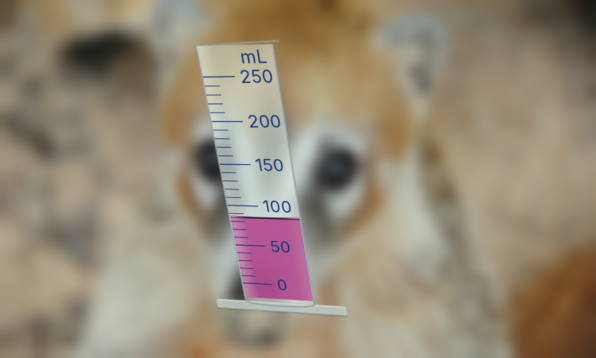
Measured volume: 85 mL
